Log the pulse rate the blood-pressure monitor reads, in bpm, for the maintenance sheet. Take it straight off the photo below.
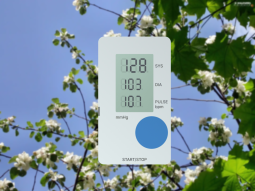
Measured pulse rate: 107 bpm
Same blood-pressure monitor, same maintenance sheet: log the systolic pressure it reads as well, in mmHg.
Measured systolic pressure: 128 mmHg
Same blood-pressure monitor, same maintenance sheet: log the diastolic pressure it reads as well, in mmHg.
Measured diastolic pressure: 103 mmHg
